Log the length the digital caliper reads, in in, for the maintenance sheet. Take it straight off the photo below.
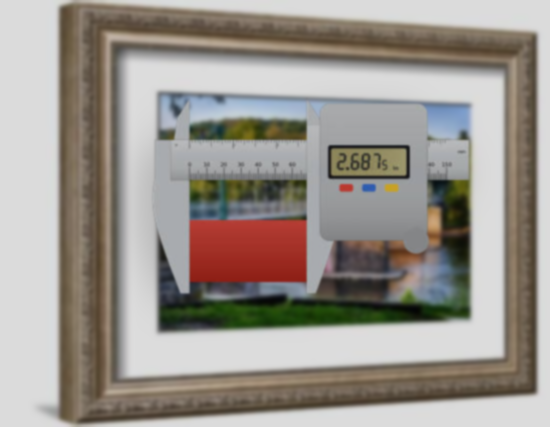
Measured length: 2.6875 in
